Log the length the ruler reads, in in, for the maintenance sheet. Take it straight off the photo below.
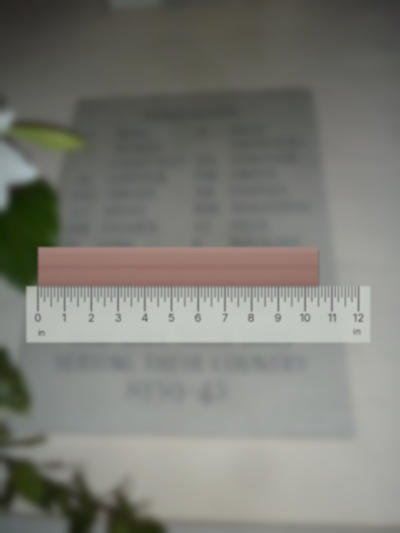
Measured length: 10.5 in
